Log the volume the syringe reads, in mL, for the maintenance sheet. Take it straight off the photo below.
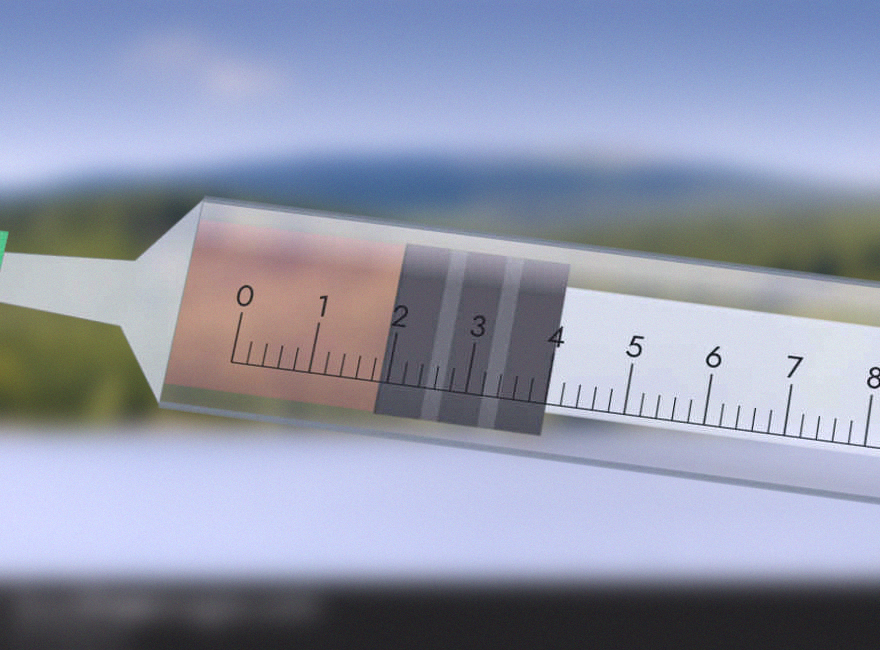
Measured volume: 1.9 mL
